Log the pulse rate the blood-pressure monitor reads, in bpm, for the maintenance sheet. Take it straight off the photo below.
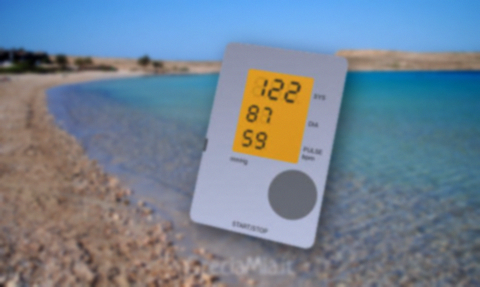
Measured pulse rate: 59 bpm
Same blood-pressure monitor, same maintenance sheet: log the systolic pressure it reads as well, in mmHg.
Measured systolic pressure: 122 mmHg
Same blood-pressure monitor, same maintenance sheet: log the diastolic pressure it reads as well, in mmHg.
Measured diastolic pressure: 87 mmHg
